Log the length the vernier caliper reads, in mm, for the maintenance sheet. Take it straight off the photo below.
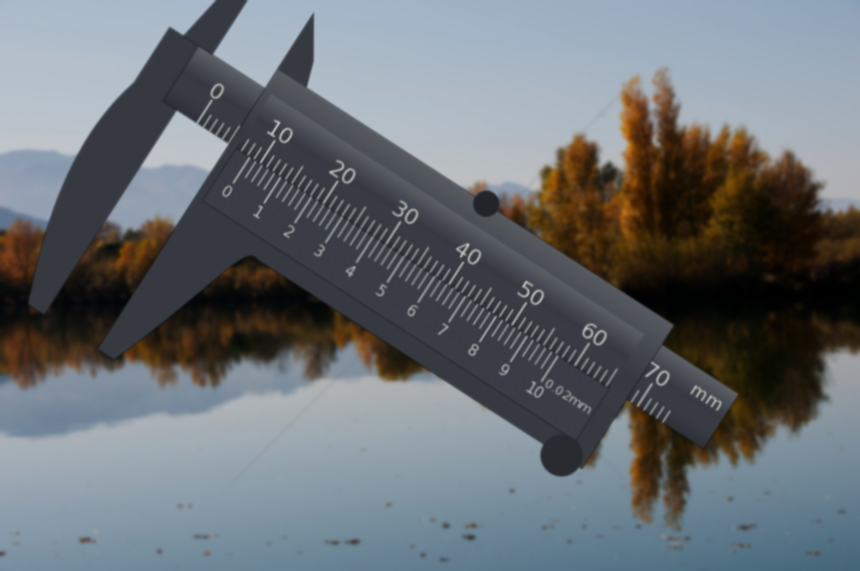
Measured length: 8.4 mm
